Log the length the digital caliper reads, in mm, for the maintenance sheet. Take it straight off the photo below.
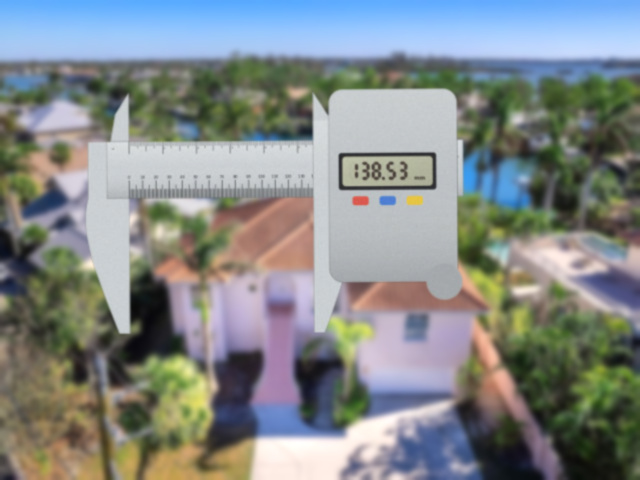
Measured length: 138.53 mm
